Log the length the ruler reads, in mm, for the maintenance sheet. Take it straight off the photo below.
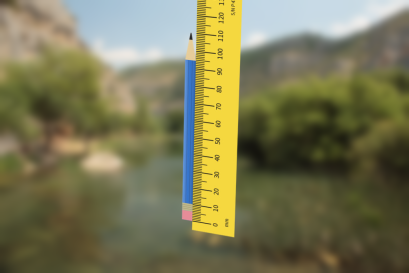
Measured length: 110 mm
